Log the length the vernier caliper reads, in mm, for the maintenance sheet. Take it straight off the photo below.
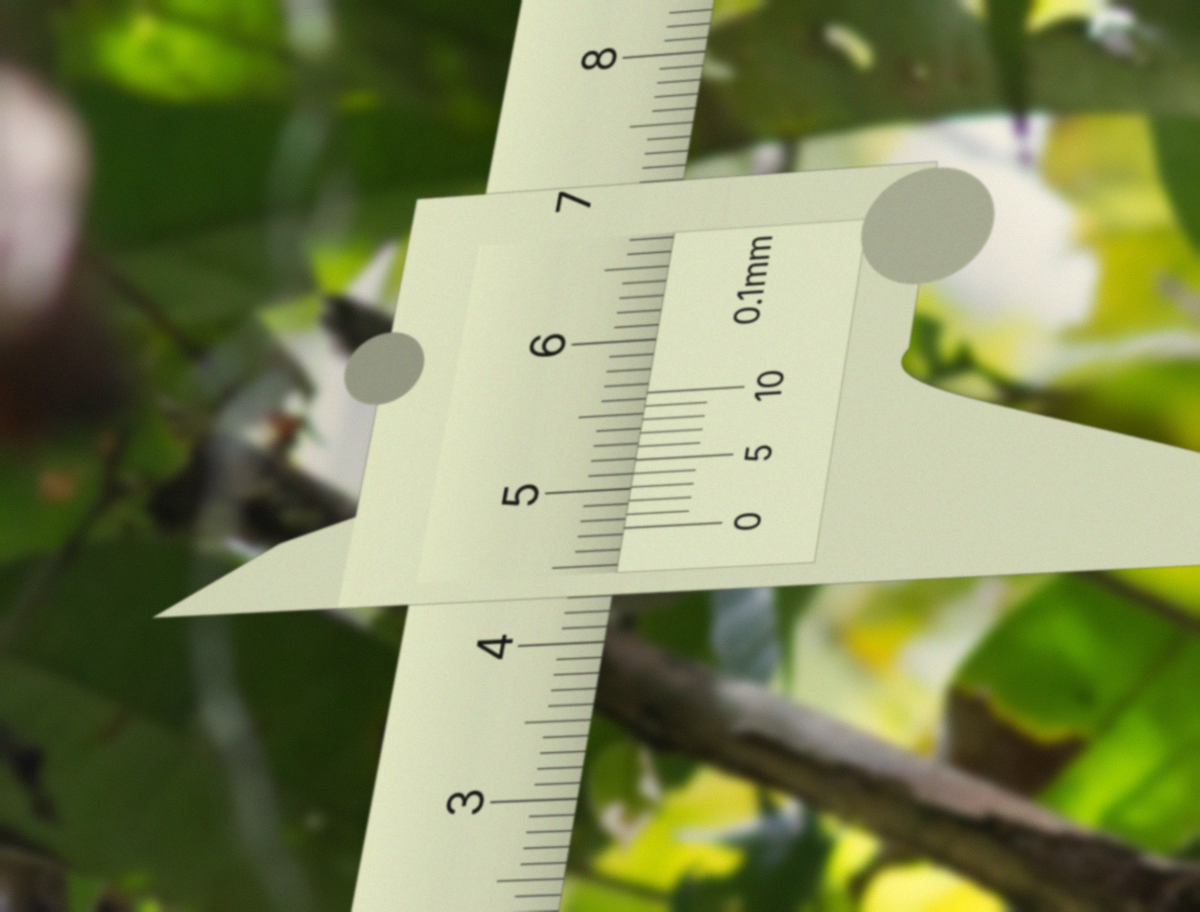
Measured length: 47.4 mm
